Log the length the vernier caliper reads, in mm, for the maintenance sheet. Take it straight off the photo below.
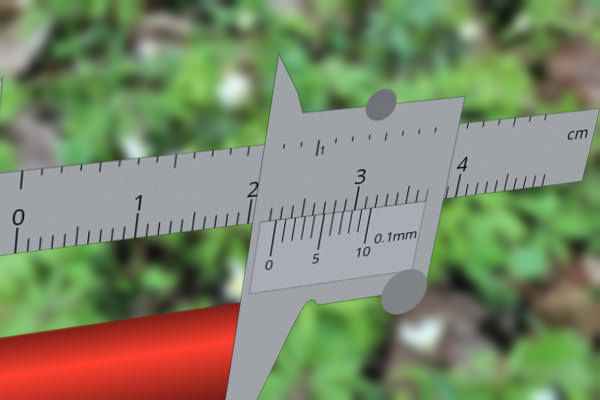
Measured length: 22.6 mm
